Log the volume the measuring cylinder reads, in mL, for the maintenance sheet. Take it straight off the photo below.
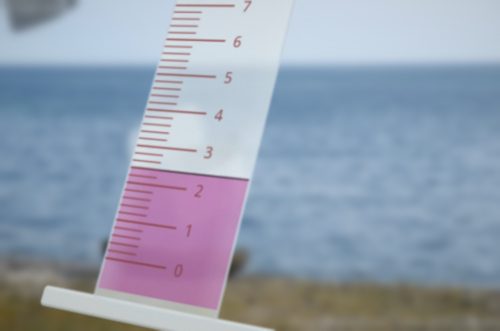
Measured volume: 2.4 mL
